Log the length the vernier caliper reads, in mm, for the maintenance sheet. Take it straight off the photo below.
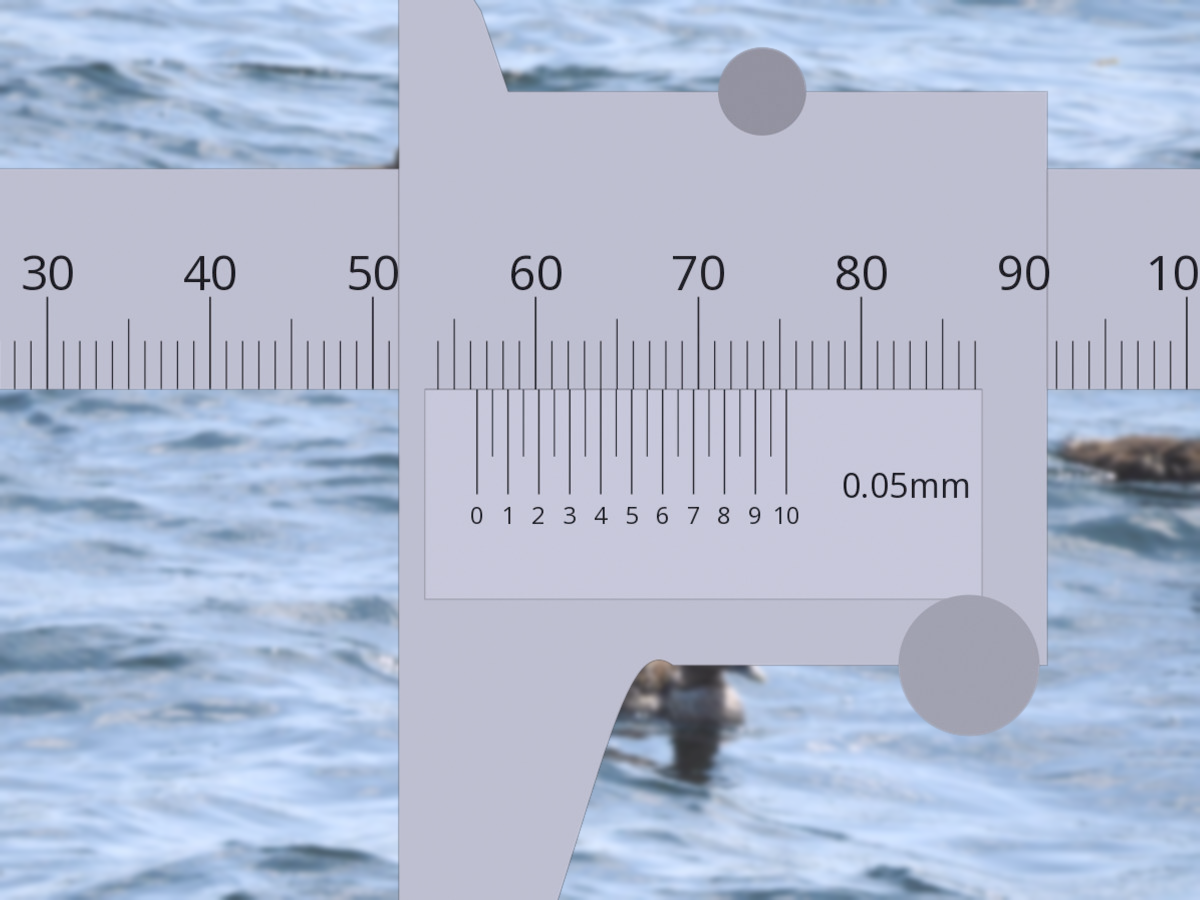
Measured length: 56.4 mm
